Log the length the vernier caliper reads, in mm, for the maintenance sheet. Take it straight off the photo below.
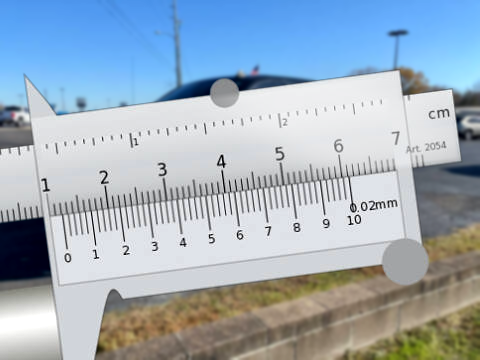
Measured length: 12.2 mm
